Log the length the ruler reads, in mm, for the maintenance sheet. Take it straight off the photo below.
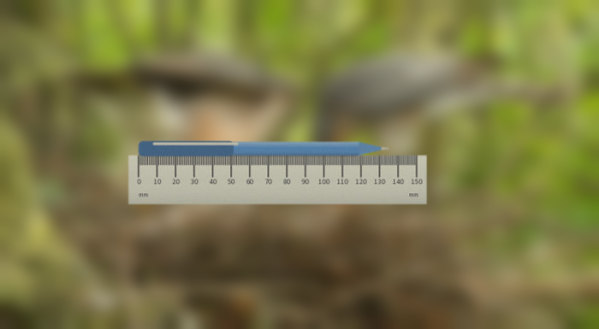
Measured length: 135 mm
